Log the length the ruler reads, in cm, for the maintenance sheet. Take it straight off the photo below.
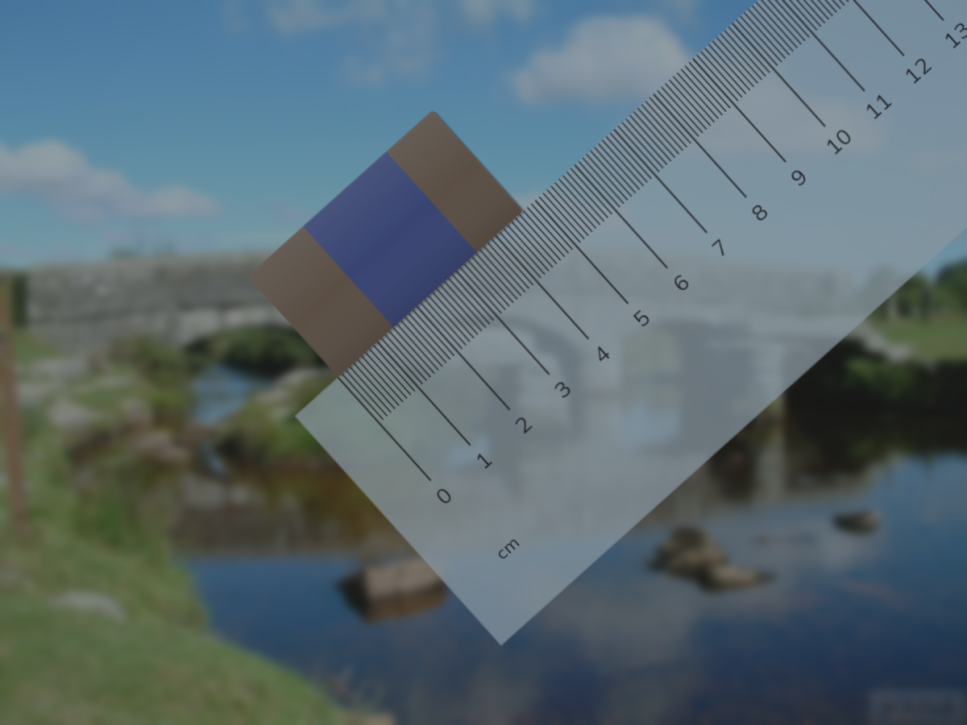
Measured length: 4.7 cm
